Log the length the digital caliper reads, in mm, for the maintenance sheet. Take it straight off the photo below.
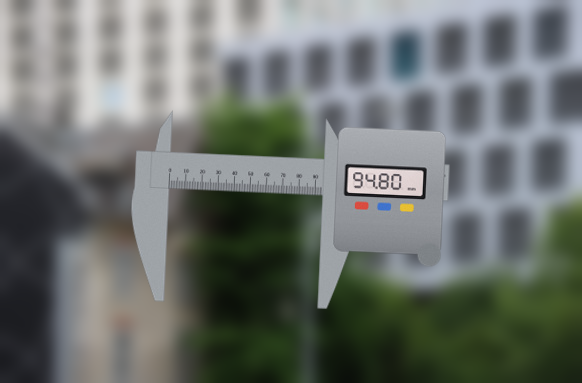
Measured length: 94.80 mm
